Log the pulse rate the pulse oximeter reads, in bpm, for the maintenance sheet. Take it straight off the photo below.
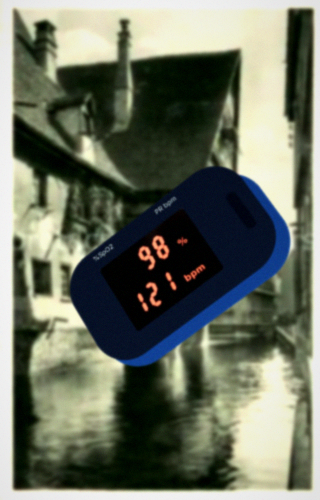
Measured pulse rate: 121 bpm
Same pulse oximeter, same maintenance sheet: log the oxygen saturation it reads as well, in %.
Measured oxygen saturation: 98 %
